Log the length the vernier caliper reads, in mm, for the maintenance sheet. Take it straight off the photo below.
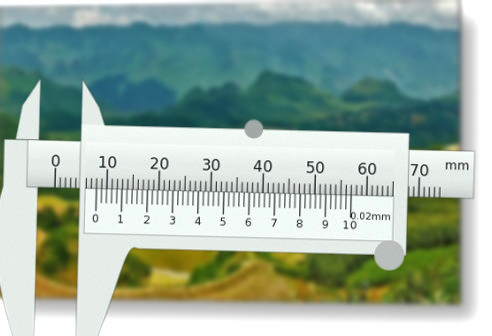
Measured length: 8.0 mm
